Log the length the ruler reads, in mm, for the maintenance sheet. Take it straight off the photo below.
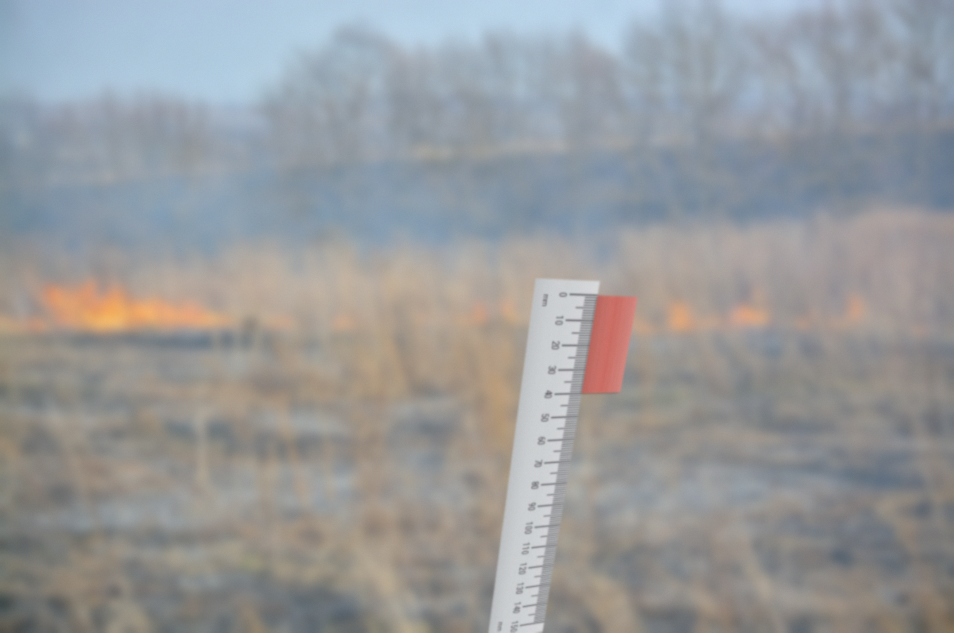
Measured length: 40 mm
